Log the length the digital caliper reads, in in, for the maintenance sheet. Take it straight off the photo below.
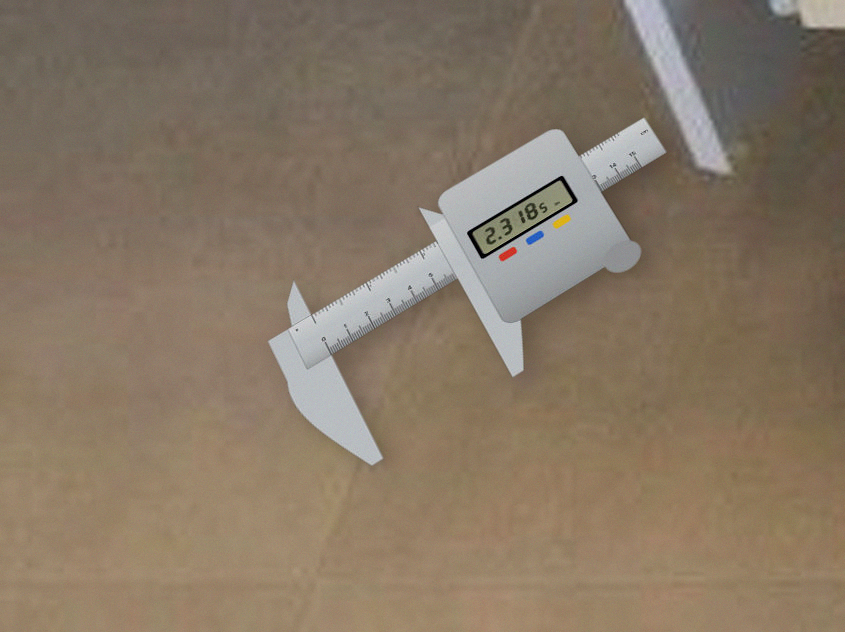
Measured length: 2.3185 in
